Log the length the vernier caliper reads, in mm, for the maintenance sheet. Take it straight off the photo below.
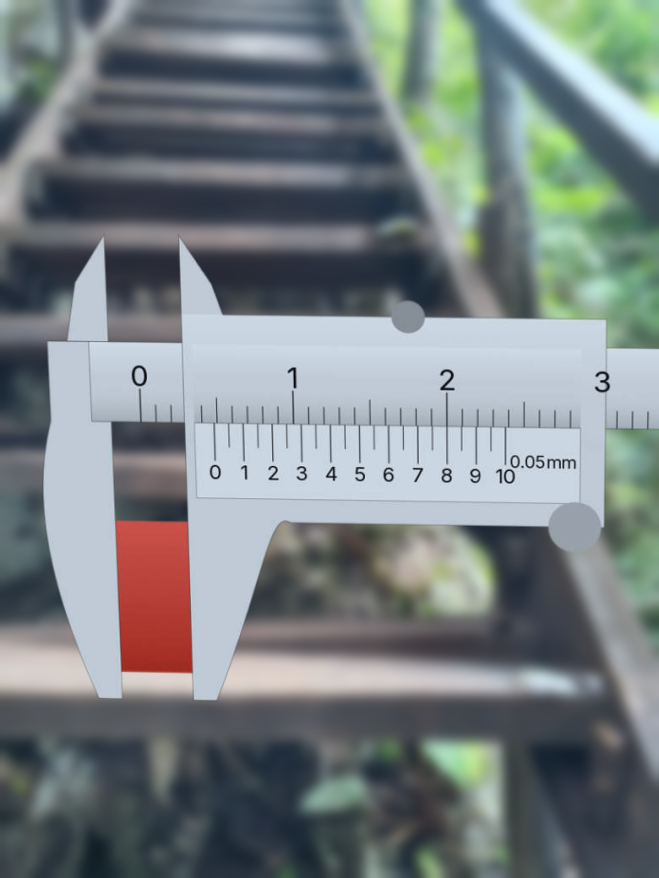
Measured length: 4.8 mm
